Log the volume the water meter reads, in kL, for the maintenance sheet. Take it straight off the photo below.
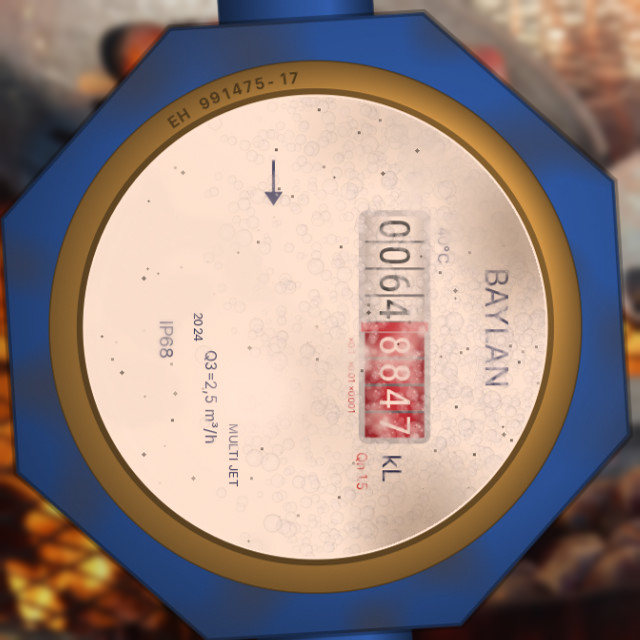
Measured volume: 64.8847 kL
